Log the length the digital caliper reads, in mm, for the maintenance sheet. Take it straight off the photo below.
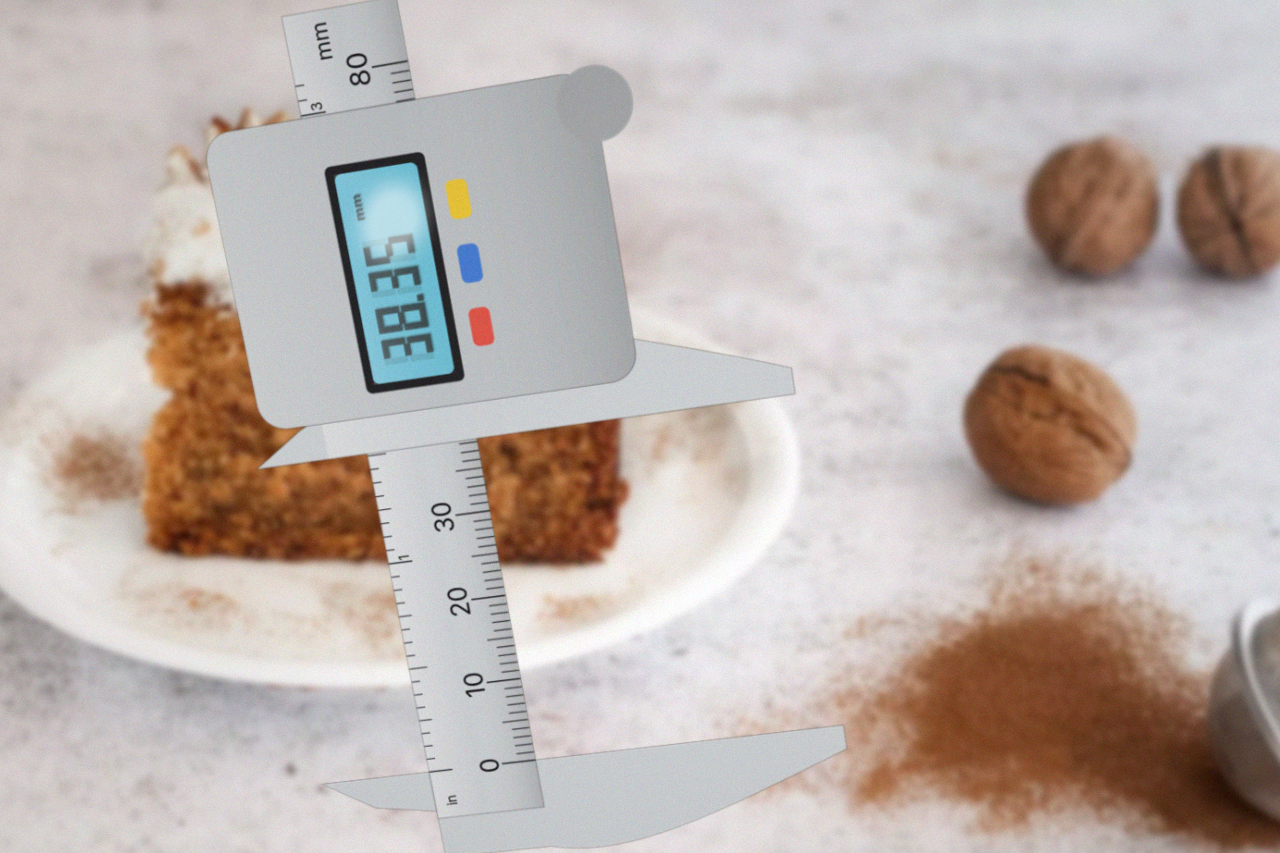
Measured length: 38.35 mm
